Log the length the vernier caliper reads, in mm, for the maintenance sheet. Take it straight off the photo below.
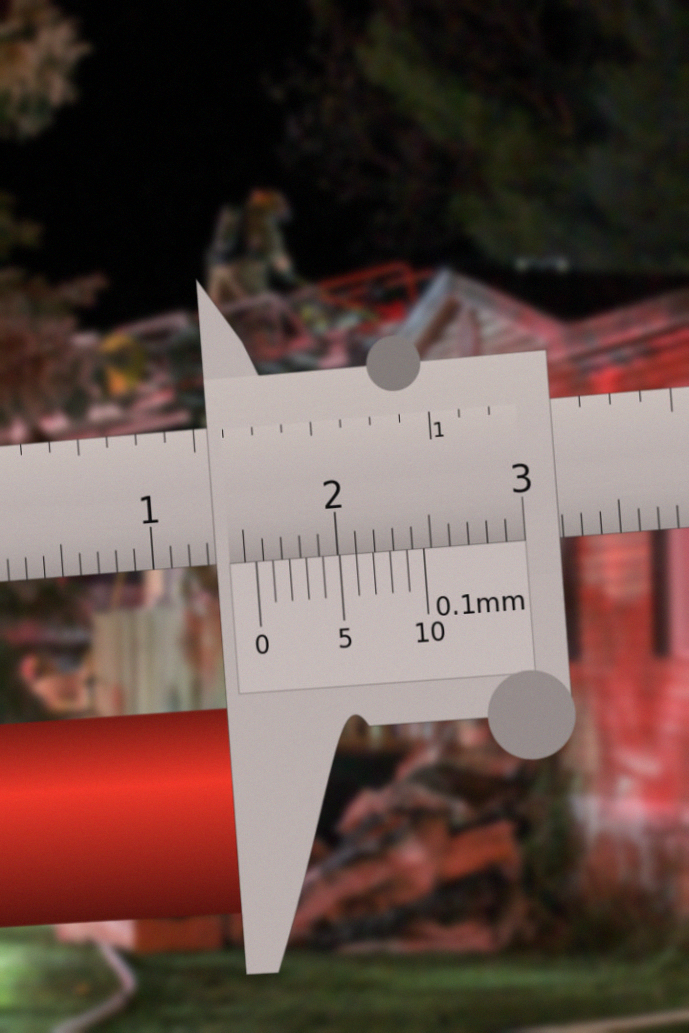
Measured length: 15.6 mm
